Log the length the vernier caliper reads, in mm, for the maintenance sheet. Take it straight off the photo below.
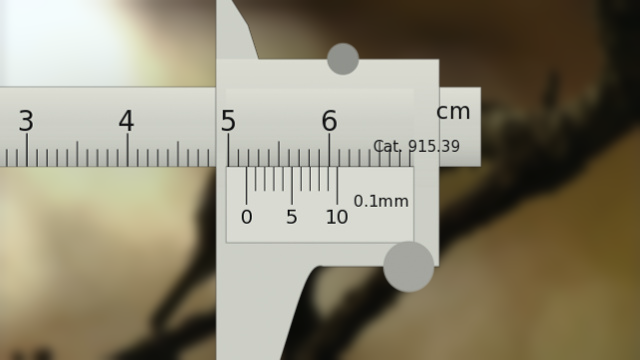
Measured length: 51.8 mm
